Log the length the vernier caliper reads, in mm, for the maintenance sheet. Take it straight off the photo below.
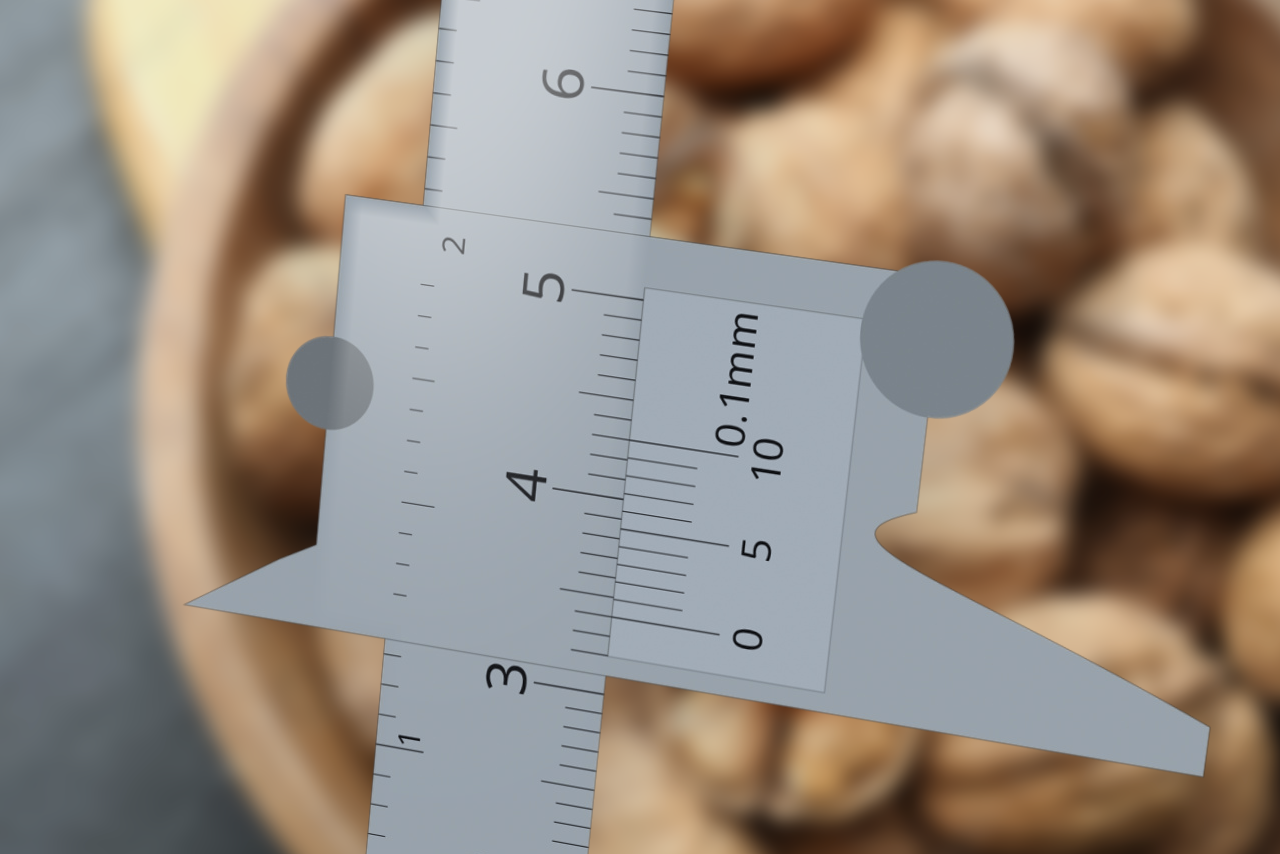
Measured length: 34.0 mm
